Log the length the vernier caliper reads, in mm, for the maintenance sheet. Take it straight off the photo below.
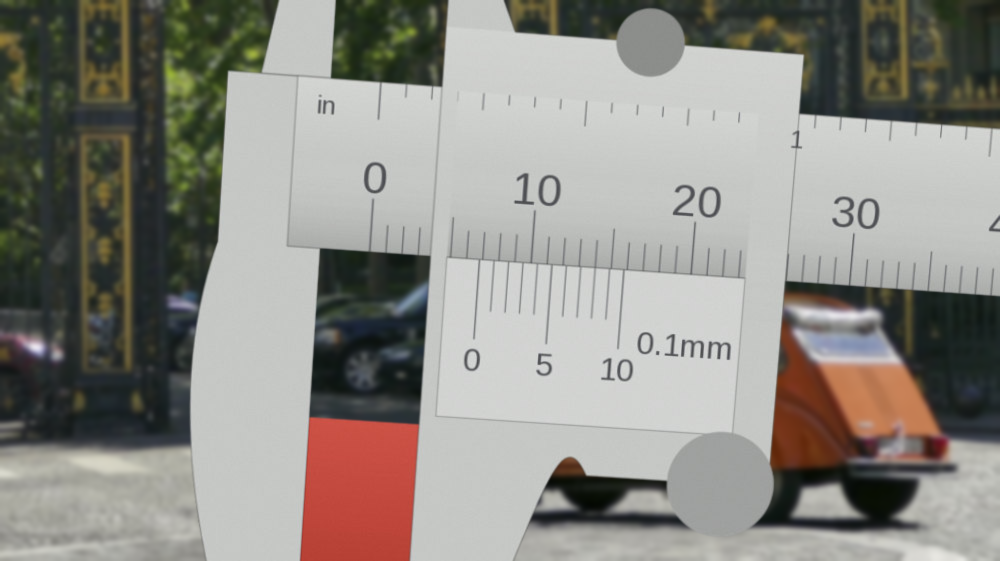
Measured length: 6.8 mm
